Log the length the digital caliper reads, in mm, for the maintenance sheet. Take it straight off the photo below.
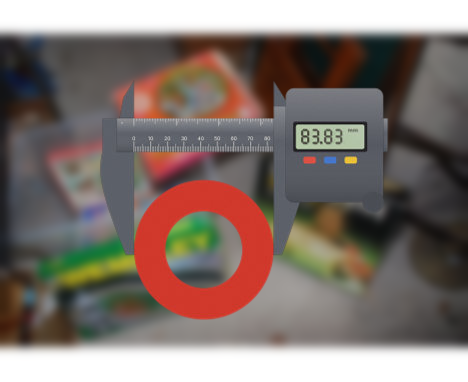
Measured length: 83.83 mm
